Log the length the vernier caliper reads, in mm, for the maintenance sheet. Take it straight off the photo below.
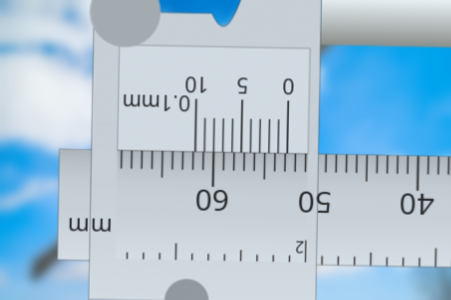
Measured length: 52.8 mm
